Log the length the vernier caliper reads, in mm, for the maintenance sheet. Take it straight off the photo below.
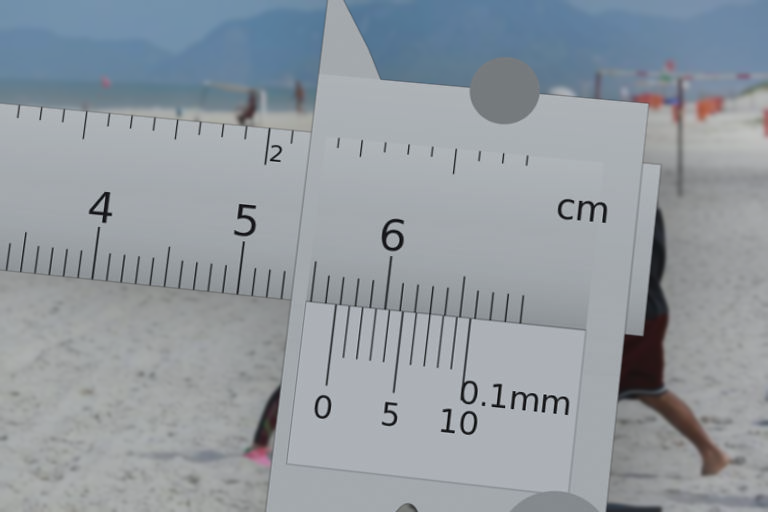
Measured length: 56.7 mm
